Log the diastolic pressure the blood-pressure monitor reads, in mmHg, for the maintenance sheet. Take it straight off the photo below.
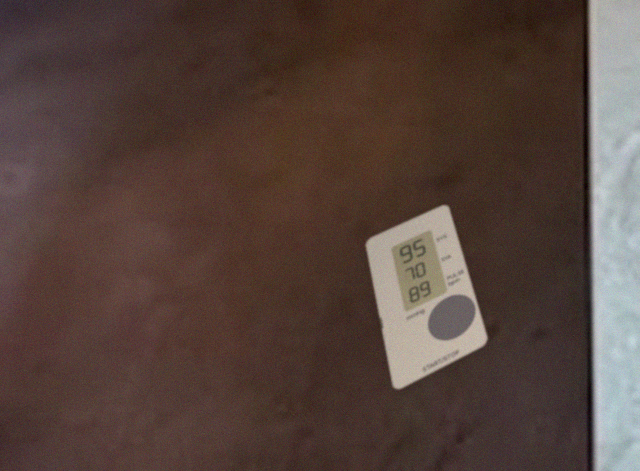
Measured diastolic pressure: 70 mmHg
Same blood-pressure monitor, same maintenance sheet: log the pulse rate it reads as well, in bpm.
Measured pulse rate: 89 bpm
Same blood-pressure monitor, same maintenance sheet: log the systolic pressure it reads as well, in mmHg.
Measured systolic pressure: 95 mmHg
